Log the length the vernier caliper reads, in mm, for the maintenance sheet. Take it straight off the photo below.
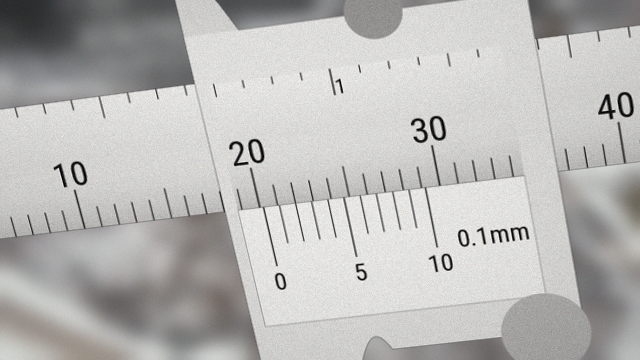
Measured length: 20.2 mm
